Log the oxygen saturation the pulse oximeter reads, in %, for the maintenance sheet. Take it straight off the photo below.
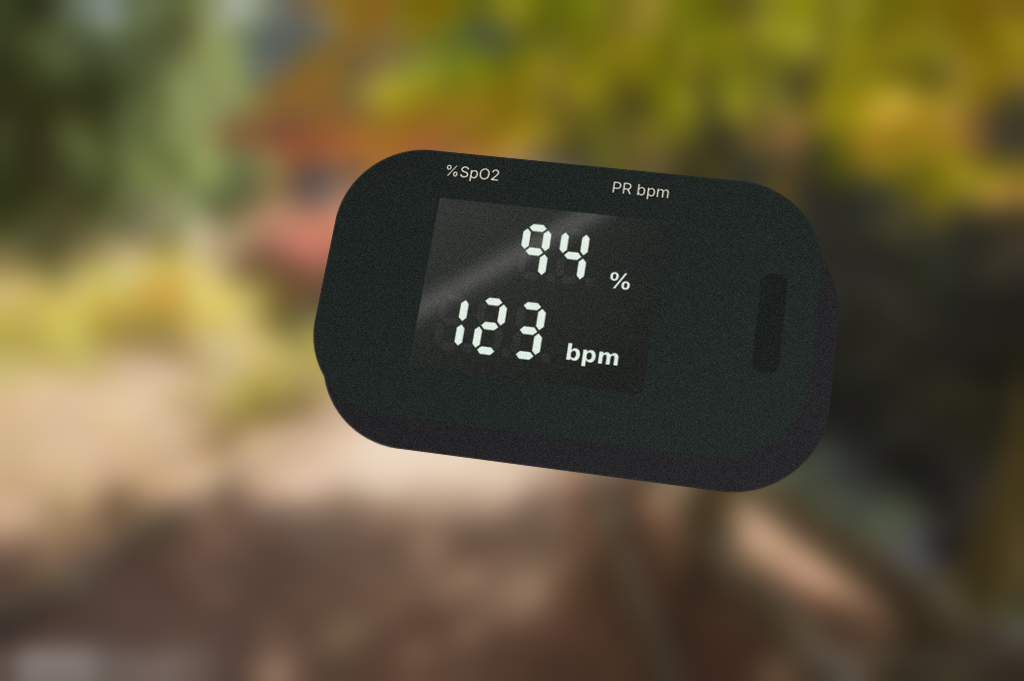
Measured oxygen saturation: 94 %
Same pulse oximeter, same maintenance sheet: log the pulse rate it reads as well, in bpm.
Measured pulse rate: 123 bpm
